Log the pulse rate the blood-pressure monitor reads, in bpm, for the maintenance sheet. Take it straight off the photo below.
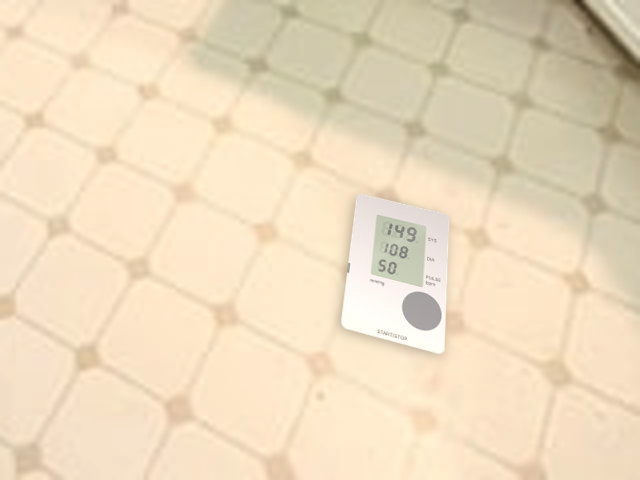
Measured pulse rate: 50 bpm
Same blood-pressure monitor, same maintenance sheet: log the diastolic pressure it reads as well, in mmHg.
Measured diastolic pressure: 108 mmHg
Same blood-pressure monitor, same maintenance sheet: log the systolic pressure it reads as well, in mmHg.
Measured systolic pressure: 149 mmHg
